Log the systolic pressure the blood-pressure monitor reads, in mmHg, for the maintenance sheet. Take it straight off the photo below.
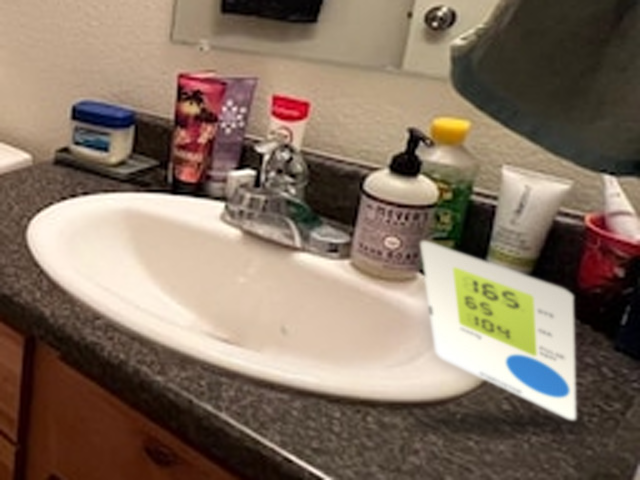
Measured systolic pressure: 165 mmHg
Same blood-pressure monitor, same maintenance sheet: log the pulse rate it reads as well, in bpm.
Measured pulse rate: 104 bpm
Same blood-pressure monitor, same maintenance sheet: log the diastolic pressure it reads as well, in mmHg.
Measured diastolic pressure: 65 mmHg
